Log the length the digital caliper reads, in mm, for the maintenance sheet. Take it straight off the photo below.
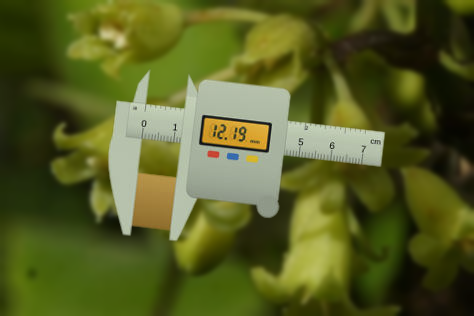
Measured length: 12.19 mm
